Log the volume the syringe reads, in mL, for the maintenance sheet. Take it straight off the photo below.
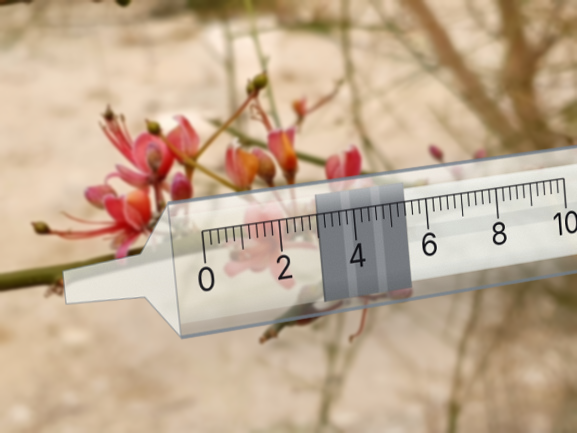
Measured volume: 3 mL
